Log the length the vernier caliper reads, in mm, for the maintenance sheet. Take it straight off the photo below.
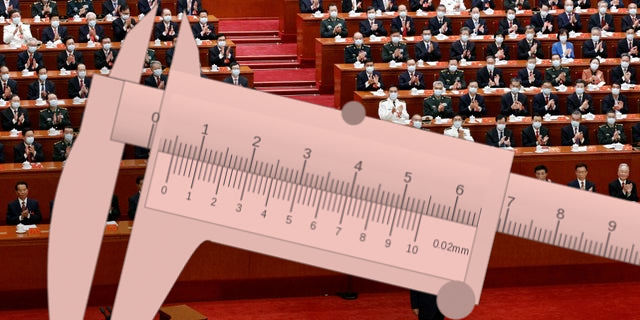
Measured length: 5.0 mm
